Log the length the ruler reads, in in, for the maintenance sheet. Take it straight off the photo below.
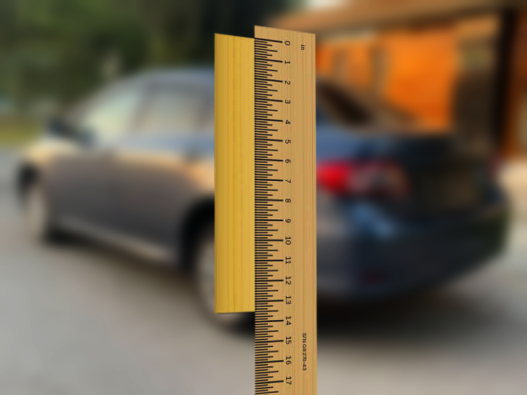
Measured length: 13.5 in
